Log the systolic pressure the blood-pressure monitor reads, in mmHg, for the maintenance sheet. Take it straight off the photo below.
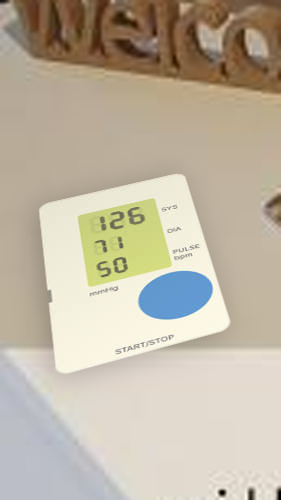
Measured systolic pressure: 126 mmHg
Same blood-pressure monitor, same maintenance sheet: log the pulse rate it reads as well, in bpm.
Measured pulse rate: 50 bpm
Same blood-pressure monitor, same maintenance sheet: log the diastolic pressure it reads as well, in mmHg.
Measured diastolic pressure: 71 mmHg
